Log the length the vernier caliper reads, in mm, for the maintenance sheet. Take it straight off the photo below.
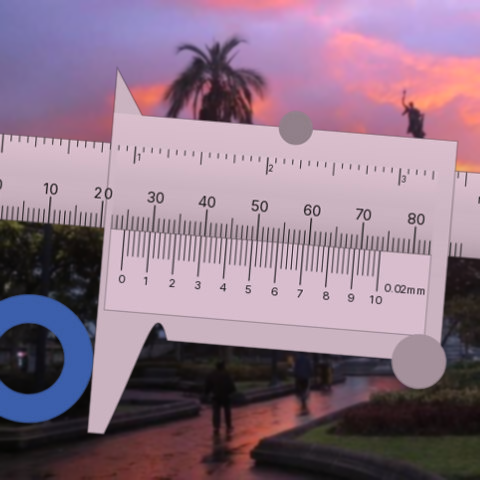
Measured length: 24.6 mm
